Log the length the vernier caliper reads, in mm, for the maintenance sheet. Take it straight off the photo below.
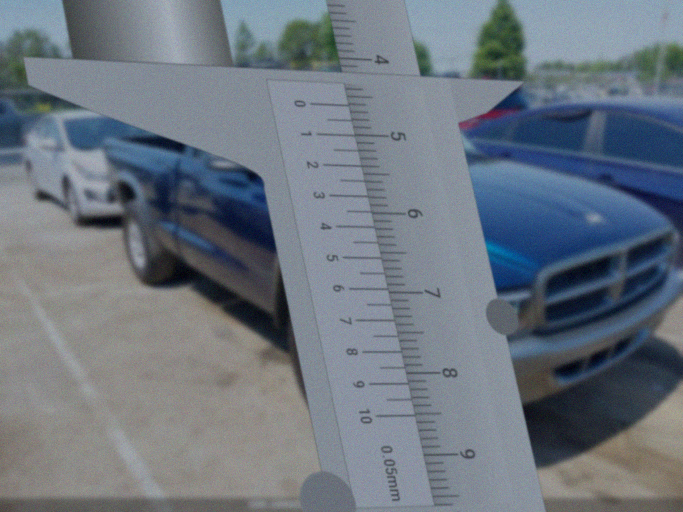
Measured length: 46.2 mm
